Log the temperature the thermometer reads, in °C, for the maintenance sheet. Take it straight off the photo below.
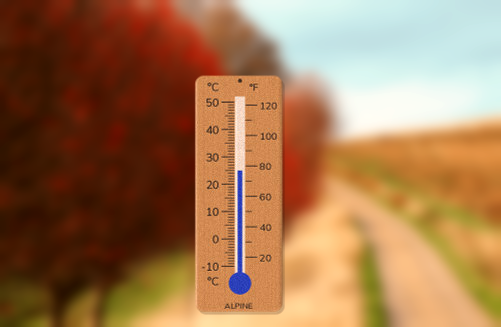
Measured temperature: 25 °C
